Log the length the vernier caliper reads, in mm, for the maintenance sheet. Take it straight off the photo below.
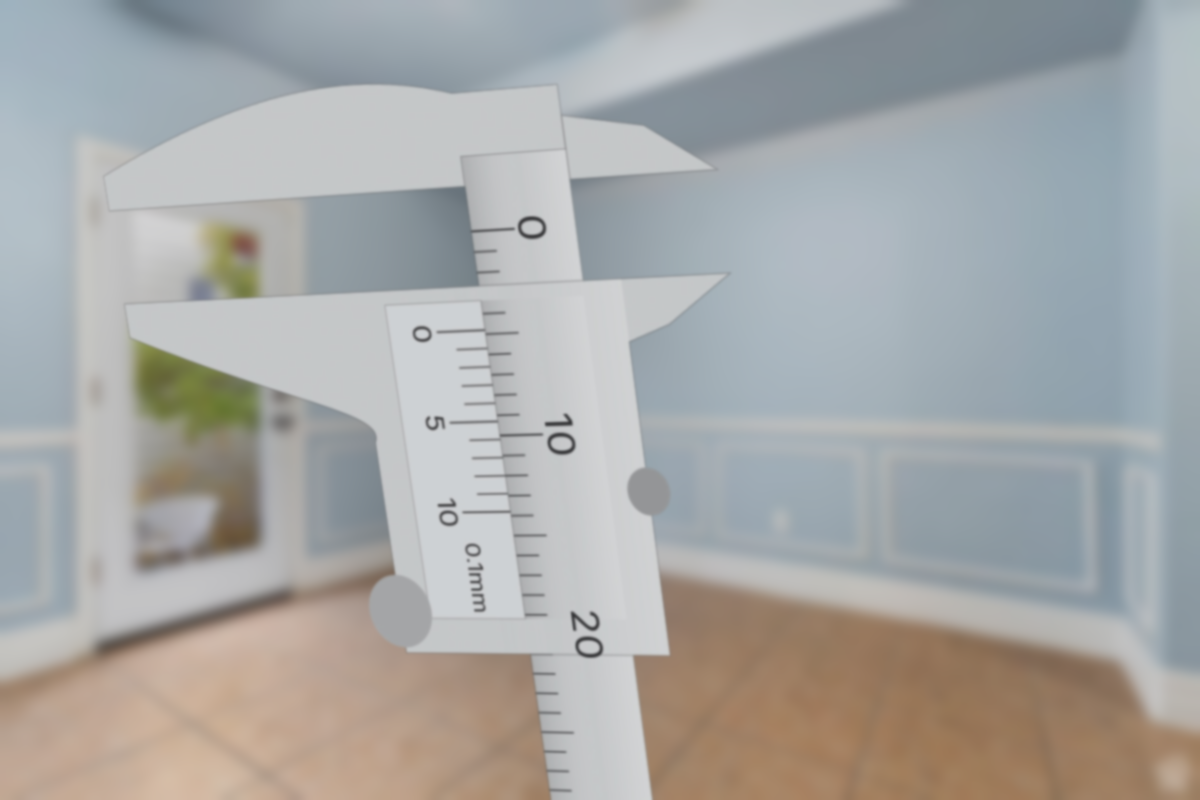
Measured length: 4.8 mm
